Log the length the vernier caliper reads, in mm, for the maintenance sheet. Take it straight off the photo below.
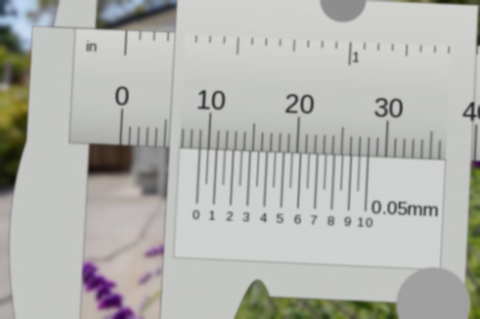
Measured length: 9.0 mm
